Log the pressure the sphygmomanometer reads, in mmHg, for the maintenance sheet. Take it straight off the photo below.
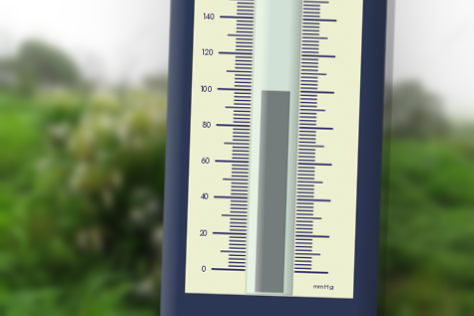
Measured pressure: 100 mmHg
